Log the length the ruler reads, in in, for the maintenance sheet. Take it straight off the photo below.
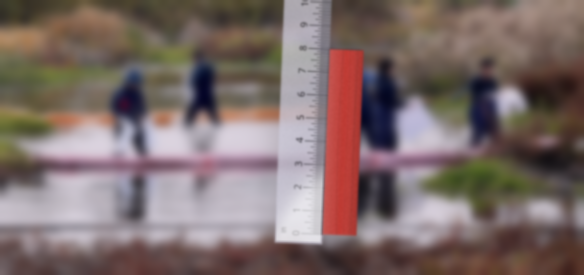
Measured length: 8 in
